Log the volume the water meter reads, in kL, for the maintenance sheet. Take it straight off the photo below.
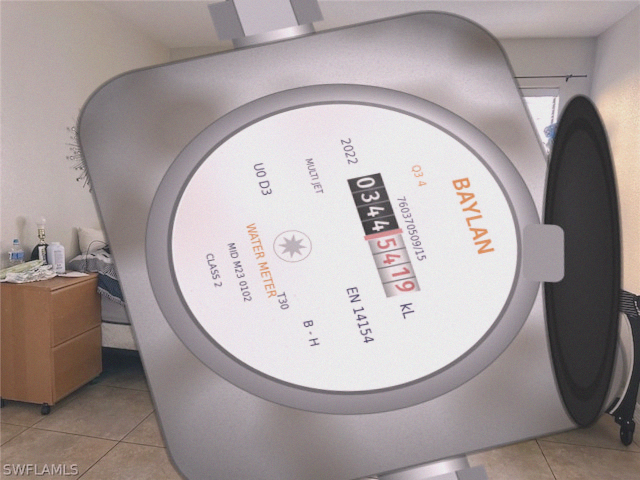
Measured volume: 344.5419 kL
